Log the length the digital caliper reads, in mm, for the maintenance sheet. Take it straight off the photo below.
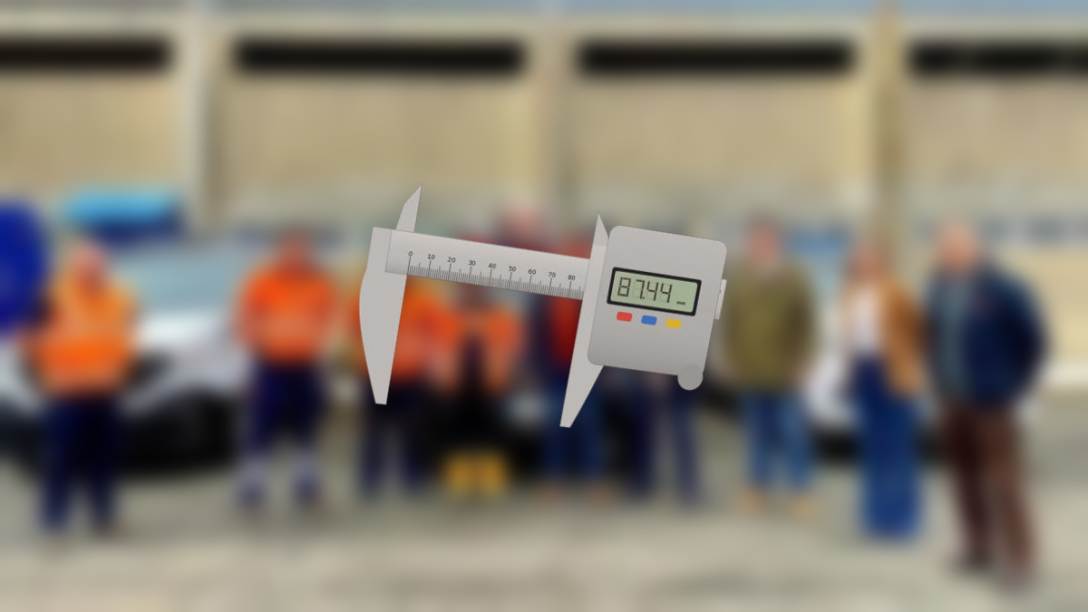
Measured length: 87.44 mm
